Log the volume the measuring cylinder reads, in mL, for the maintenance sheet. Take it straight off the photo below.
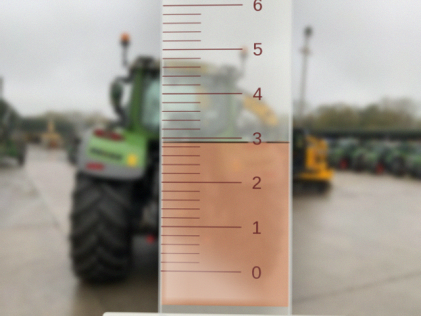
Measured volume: 2.9 mL
